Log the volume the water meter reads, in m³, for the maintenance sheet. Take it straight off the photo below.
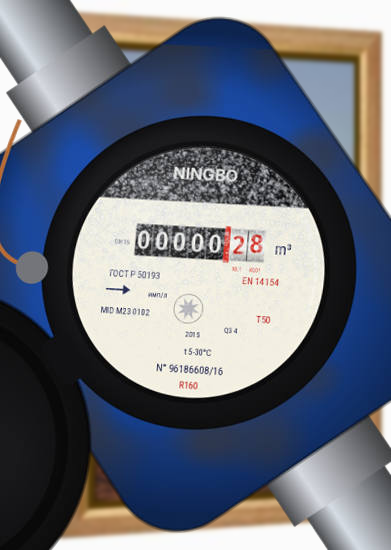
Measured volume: 0.28 m³
